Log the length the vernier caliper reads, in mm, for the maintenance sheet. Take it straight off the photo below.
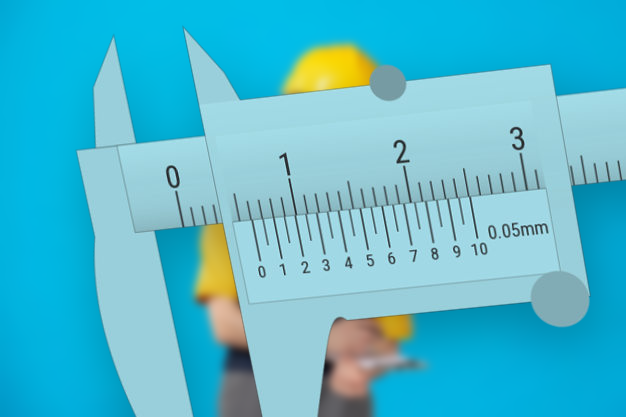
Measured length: 6.1 mm
